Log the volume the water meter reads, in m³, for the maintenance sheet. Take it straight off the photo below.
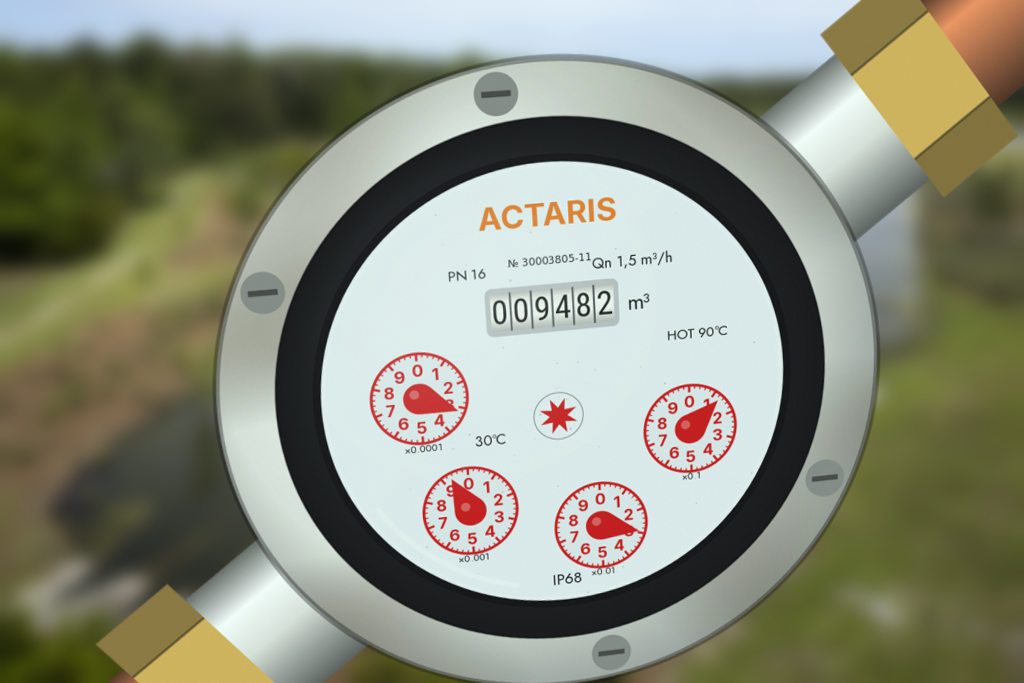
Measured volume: 9482.1293 m³
